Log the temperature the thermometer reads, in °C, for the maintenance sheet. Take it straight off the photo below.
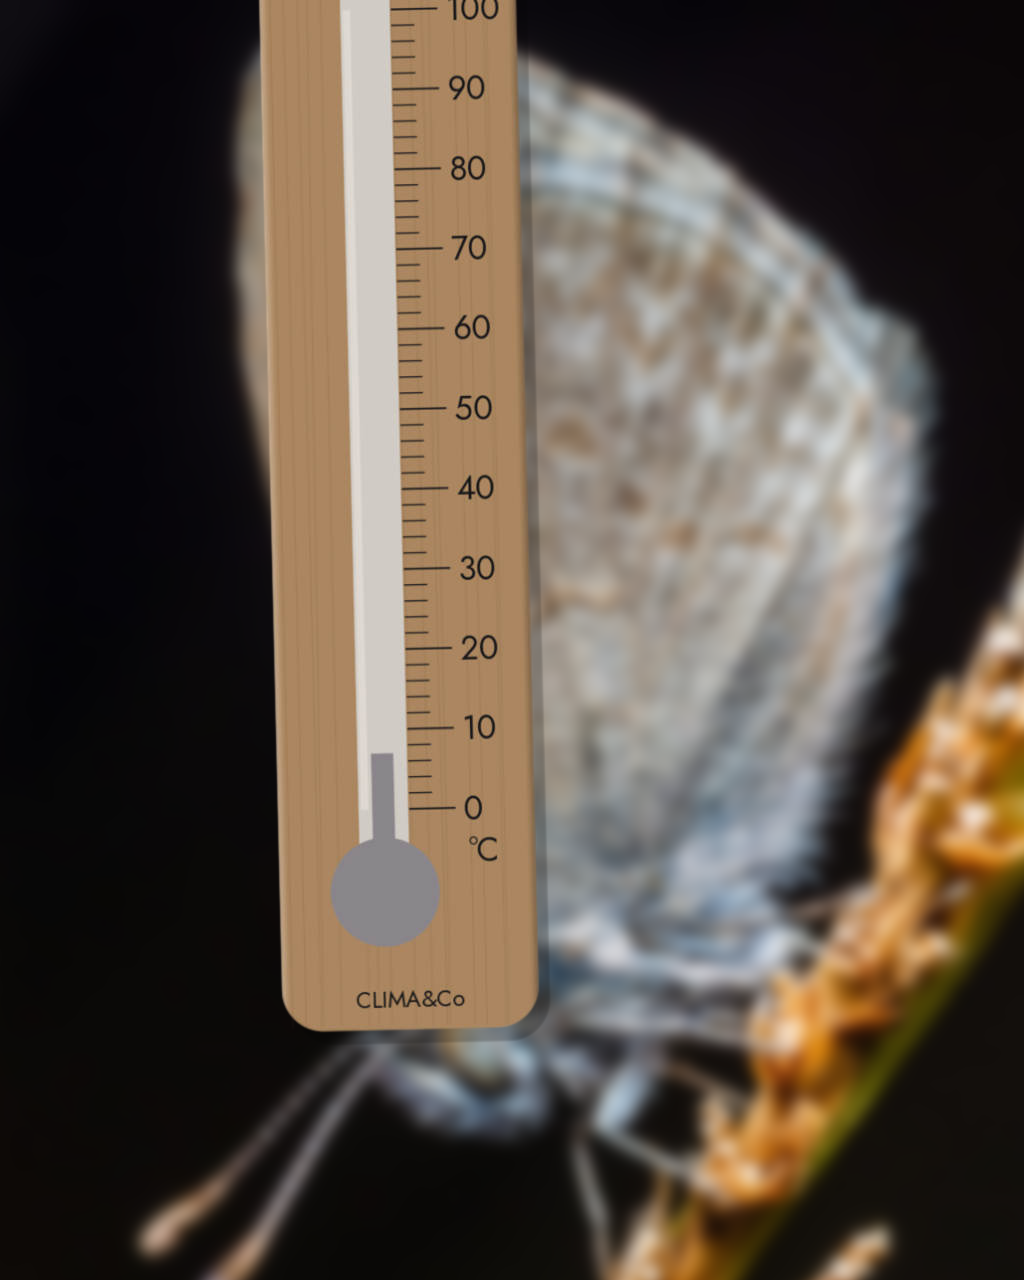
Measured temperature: 7 °C
